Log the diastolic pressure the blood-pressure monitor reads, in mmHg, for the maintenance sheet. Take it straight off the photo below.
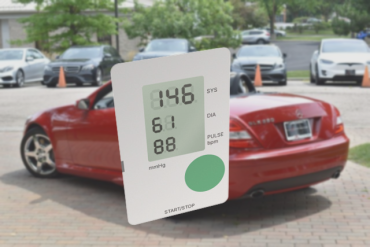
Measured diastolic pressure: 61 mmHg
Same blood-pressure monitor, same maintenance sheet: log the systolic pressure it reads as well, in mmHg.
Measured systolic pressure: 146 mmHg
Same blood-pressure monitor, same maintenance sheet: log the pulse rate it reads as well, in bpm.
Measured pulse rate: 88 bpm
